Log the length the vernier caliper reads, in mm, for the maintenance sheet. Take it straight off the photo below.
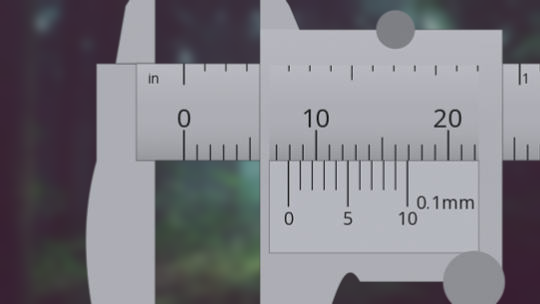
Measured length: 7.9 mm
